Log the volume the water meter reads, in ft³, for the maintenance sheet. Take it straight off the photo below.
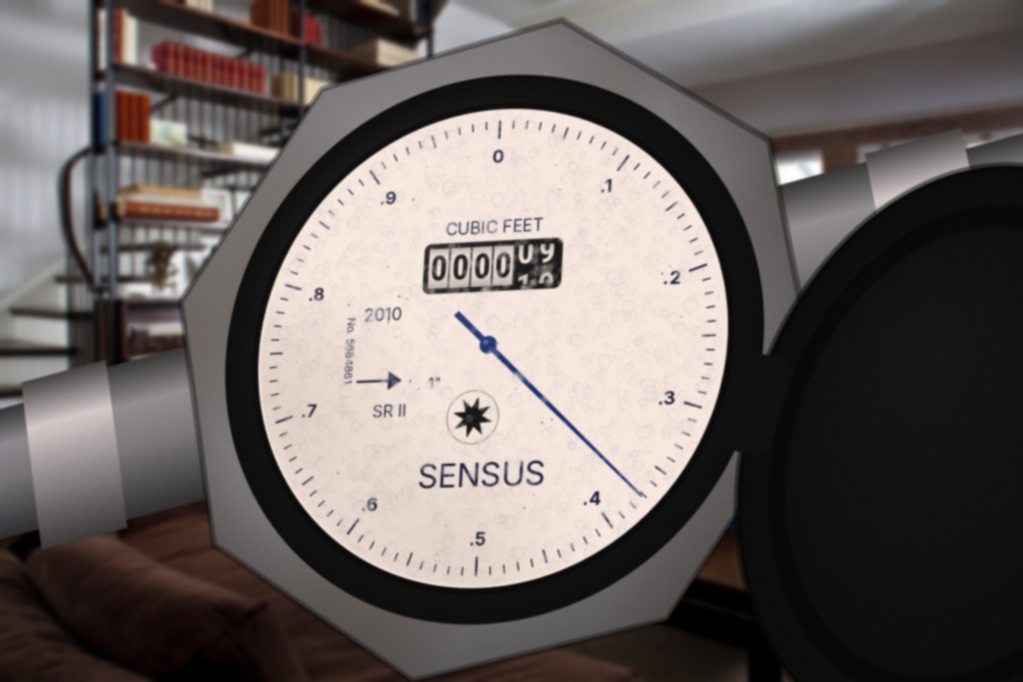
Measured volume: 9.37 ft³
